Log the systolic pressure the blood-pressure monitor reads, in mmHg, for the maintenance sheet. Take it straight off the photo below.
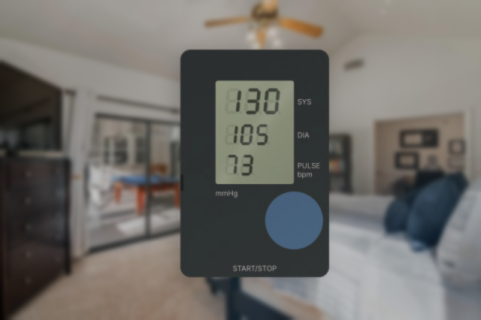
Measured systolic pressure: 130 mmHg
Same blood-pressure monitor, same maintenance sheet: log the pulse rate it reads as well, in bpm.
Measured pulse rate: 73 bpm
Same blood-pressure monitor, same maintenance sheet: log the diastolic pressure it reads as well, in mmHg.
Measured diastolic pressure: 105 mmHg
